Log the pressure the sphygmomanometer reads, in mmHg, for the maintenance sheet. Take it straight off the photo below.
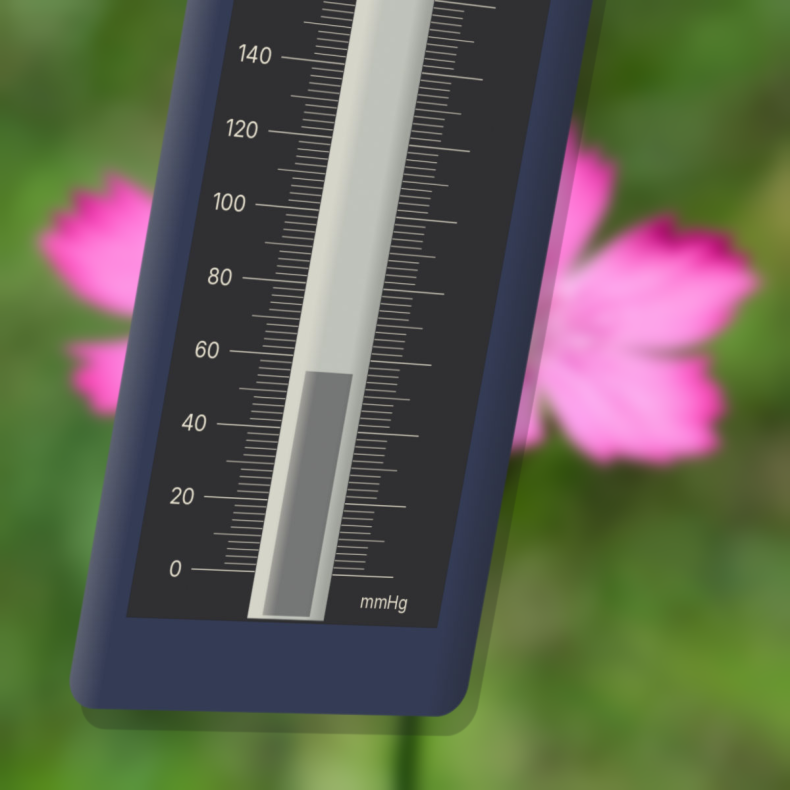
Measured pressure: 56 mmHg
